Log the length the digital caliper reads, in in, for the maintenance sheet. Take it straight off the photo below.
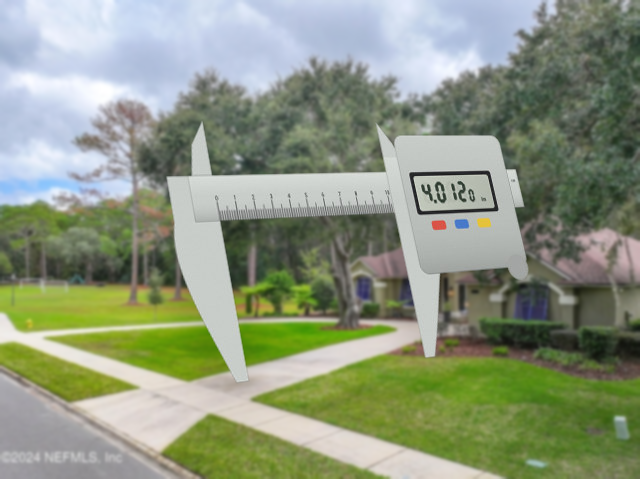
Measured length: 4.0120 in
